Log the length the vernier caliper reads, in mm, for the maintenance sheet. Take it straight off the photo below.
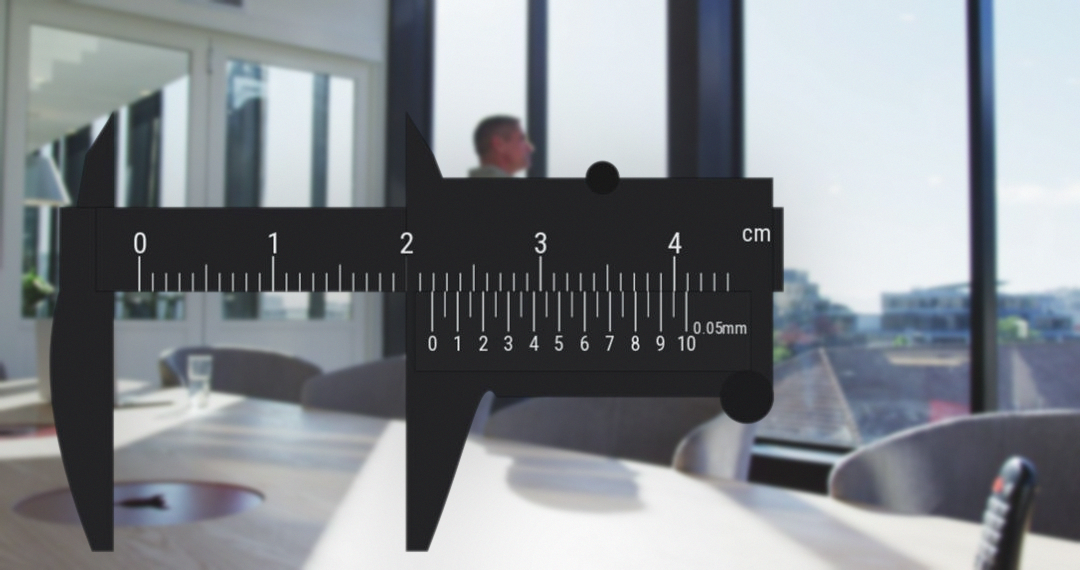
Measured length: 21.9 mm
